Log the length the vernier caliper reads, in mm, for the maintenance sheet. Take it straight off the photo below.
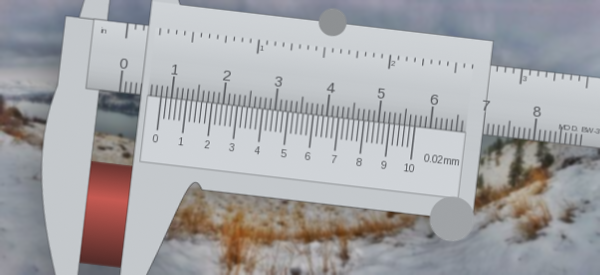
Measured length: 8.0 mm
